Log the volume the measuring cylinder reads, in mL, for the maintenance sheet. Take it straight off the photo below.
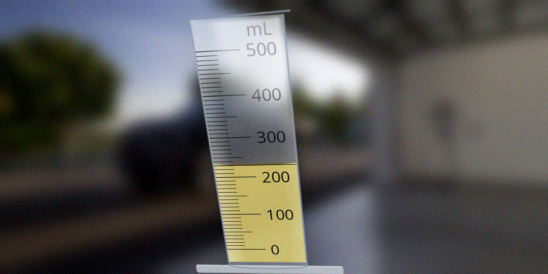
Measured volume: 230 mL
